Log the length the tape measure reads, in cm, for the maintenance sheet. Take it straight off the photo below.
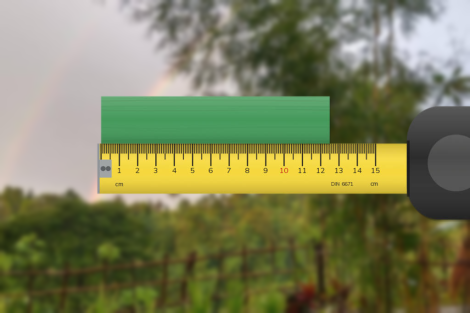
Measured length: 12.5 cm
